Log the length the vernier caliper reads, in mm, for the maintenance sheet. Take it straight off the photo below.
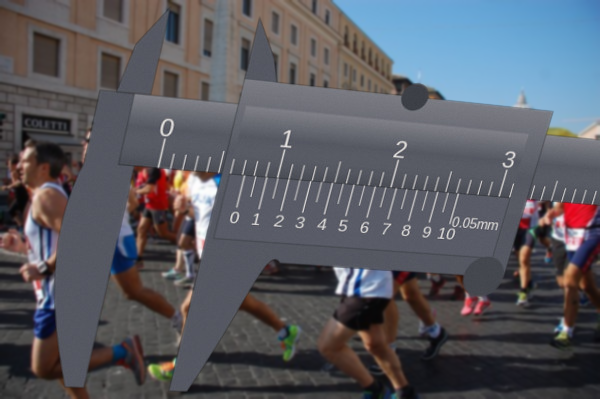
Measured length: 7.2 mm
